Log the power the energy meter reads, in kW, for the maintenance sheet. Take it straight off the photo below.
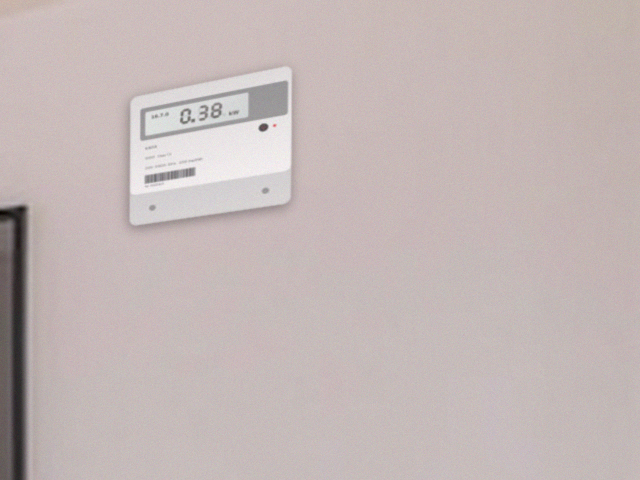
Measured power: 0.38 kW
